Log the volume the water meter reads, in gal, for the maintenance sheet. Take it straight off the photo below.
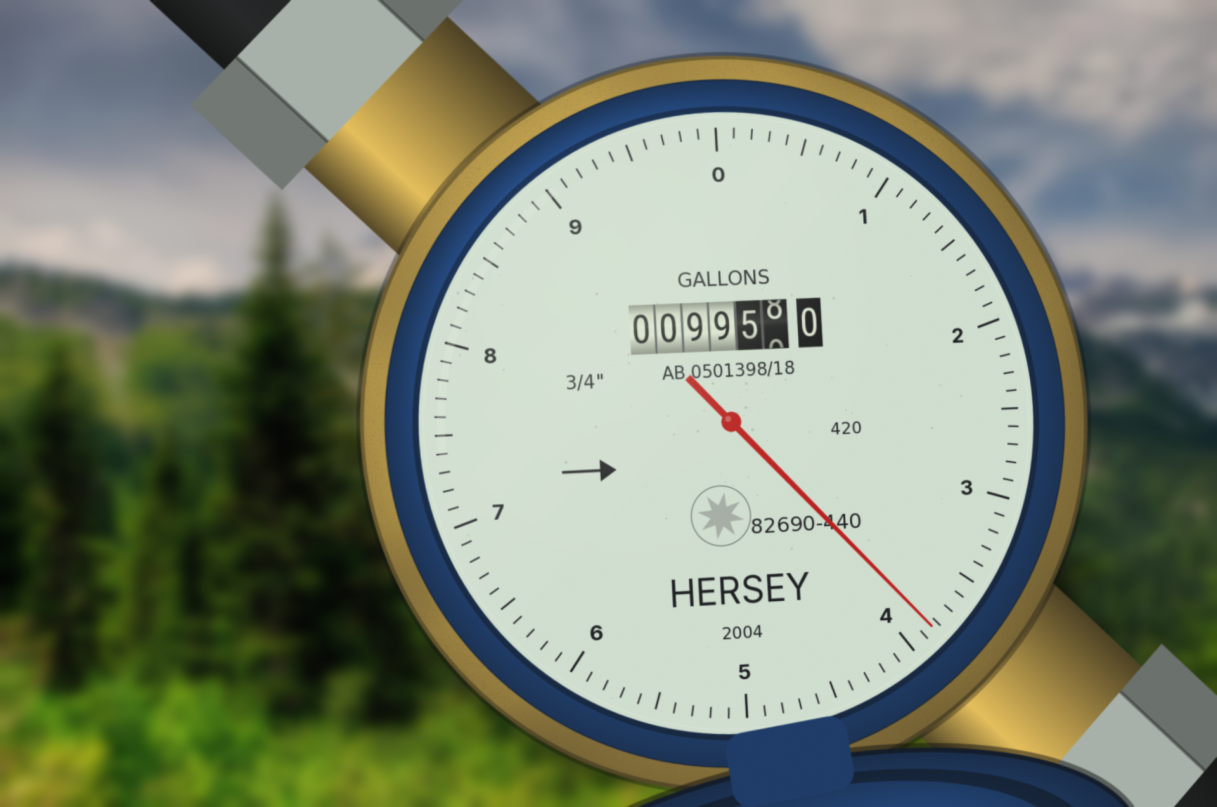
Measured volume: 99583.8 gal
